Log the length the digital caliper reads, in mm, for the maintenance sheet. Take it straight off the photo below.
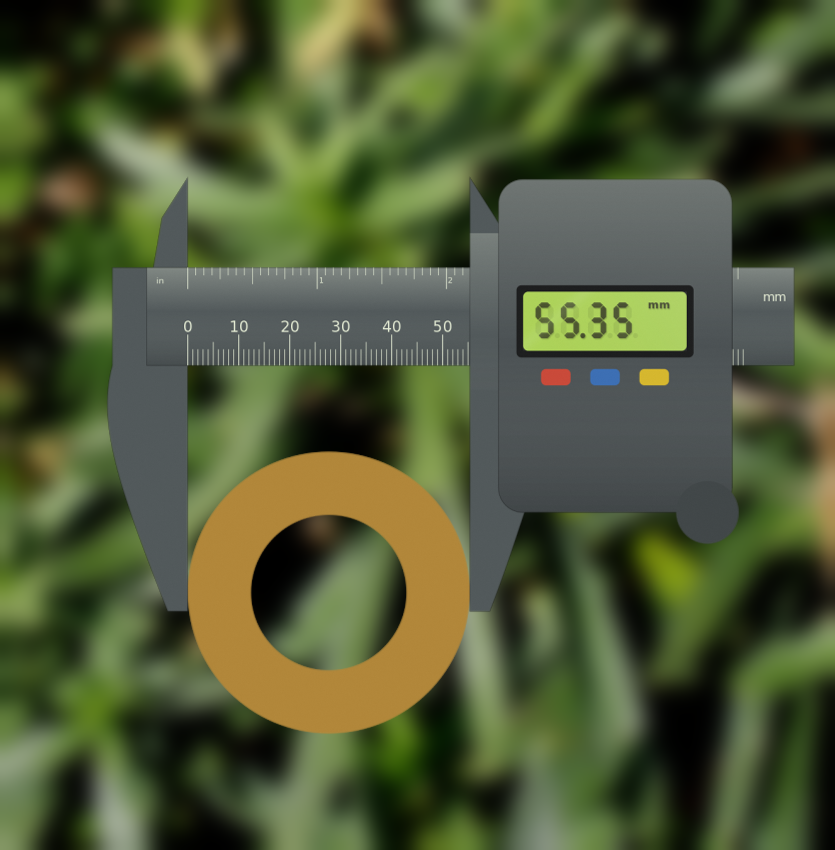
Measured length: 55.35 mm
